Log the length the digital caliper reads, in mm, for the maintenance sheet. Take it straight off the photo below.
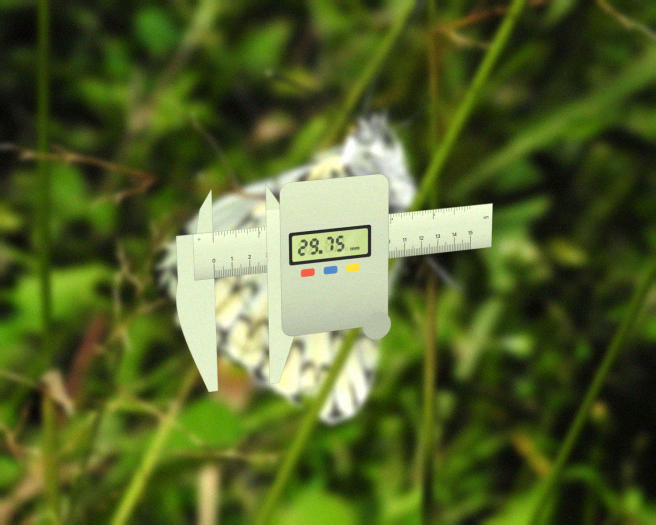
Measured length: 29.75 mm
